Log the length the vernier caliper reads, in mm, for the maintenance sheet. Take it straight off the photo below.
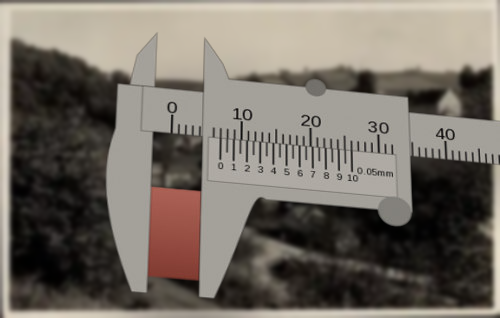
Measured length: 7.0 mm
